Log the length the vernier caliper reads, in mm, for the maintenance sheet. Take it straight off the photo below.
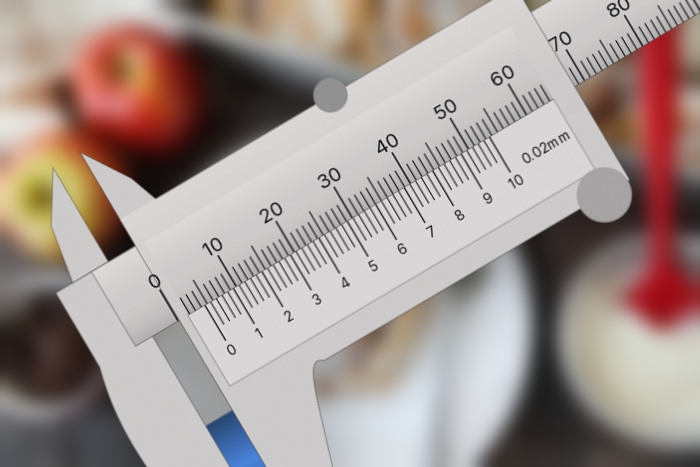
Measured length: 4.6 mm
